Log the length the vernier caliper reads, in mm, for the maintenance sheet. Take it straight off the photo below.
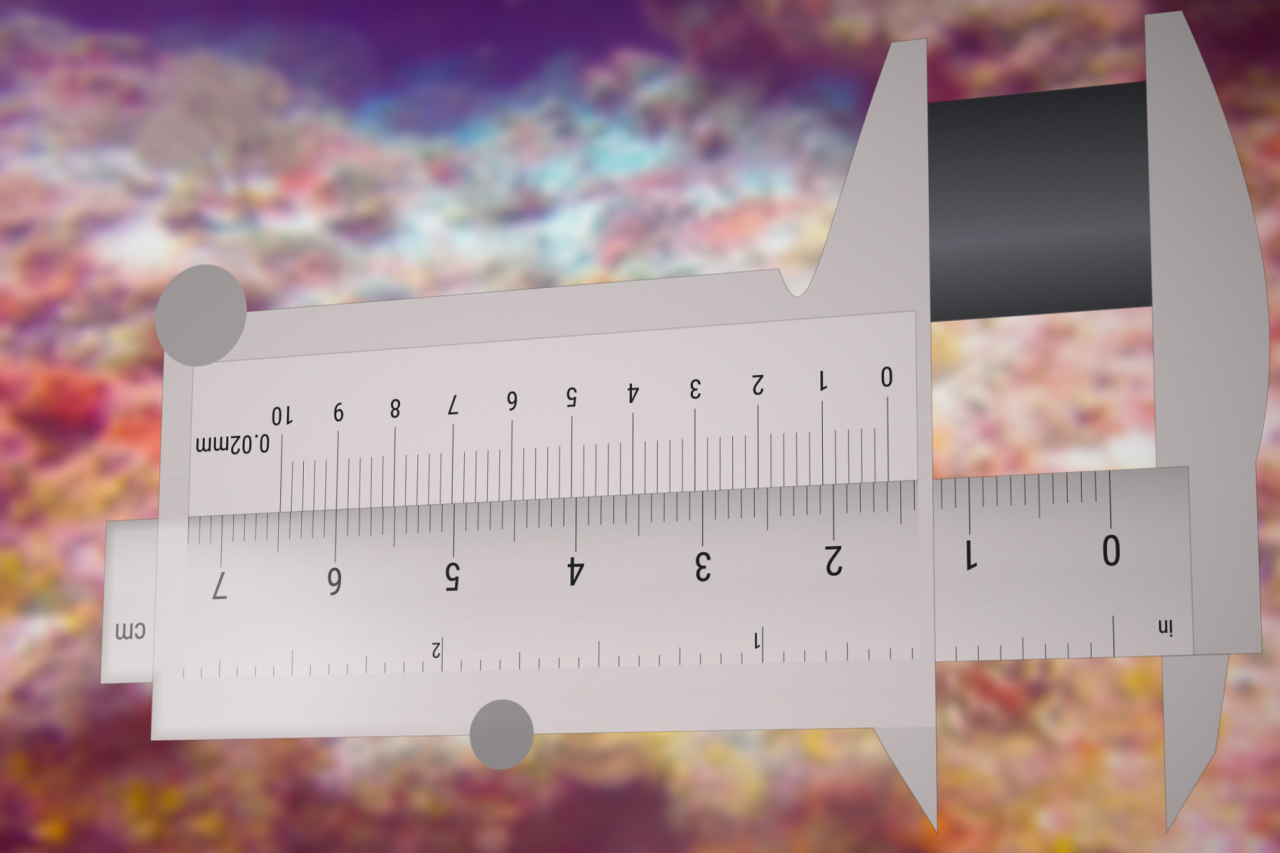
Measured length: 15.9 mm
